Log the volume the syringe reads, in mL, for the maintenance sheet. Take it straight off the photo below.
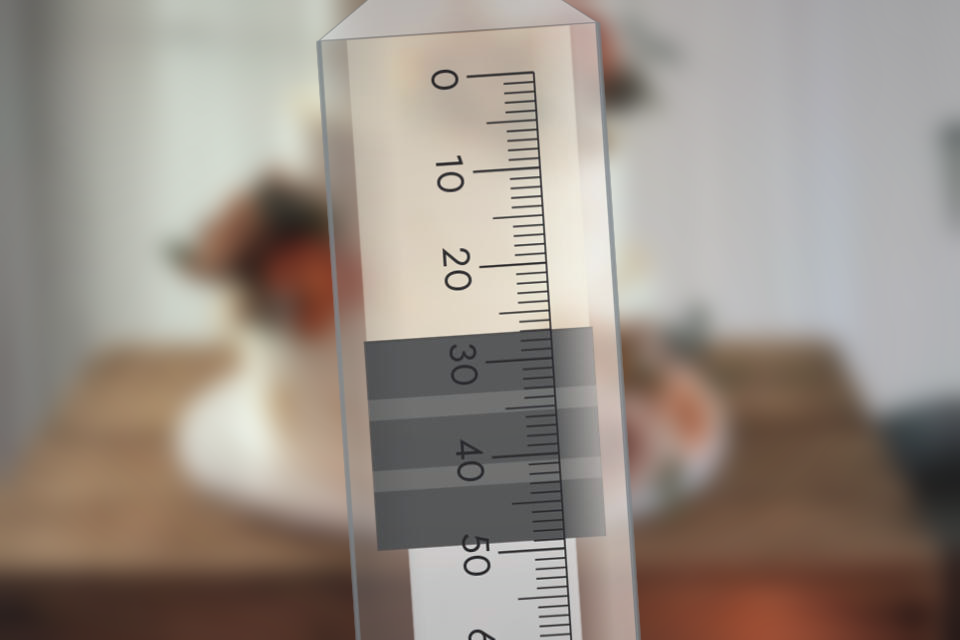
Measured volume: 27 mL
